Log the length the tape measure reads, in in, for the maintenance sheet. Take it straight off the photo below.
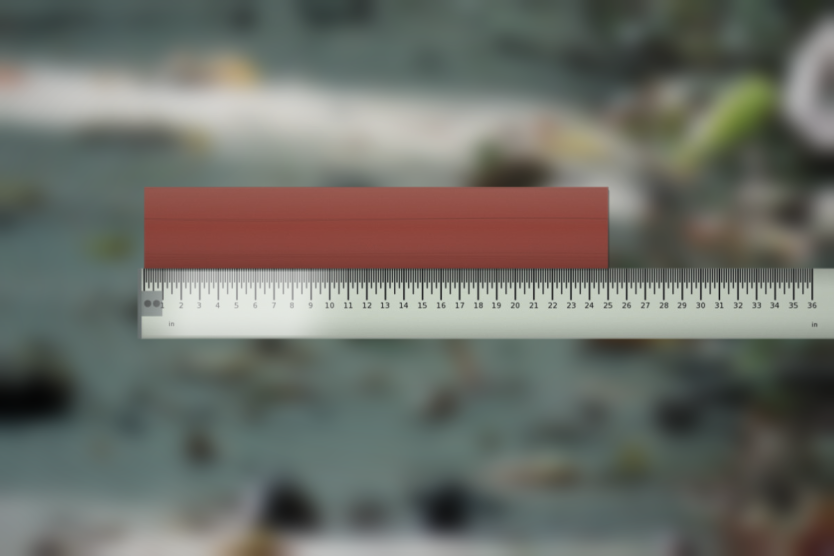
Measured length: 25 in
